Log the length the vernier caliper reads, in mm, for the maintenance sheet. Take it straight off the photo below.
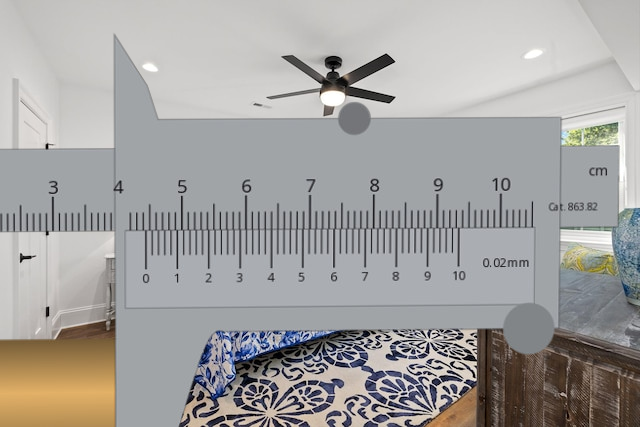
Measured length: 44.4 mm
